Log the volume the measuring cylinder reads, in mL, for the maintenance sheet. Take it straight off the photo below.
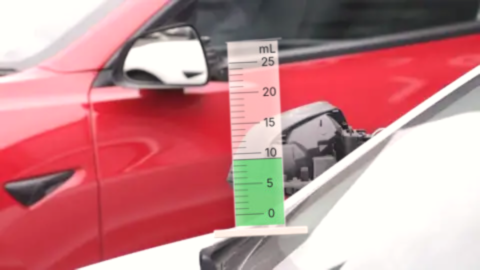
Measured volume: 9 mL
